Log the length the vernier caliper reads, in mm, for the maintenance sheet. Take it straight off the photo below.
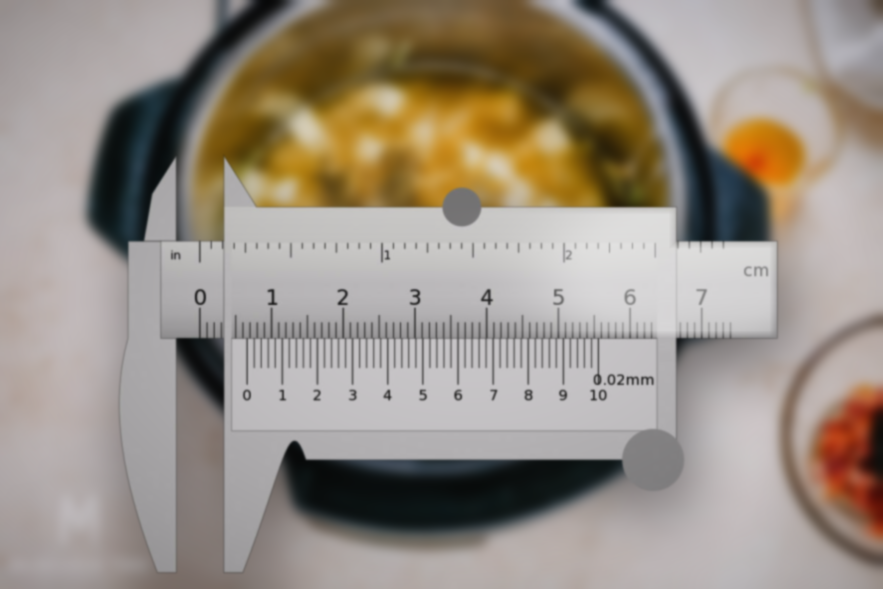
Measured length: 6.6 mm
